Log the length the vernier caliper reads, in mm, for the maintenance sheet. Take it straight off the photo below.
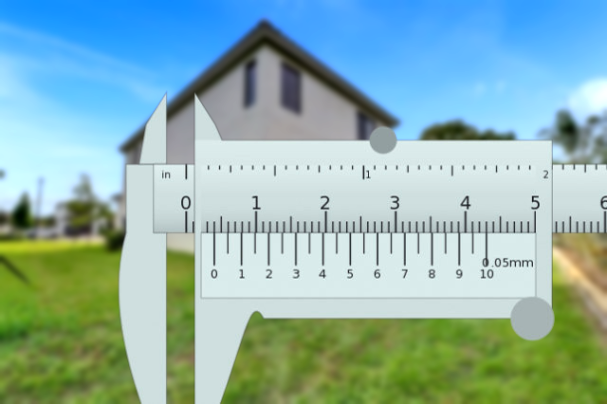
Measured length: 4.0 mm
